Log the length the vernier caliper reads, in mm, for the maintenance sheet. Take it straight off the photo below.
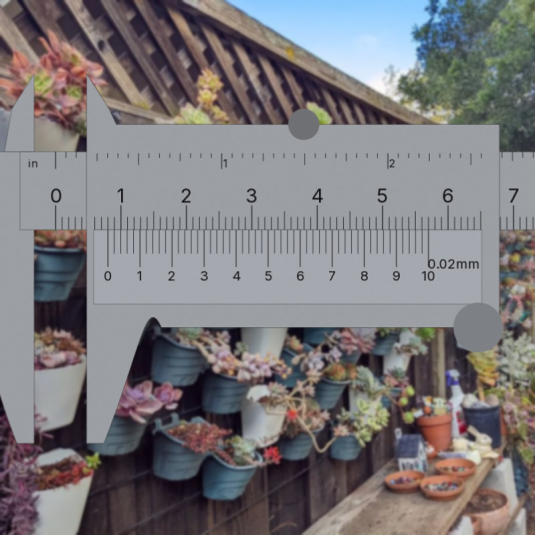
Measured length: 8.0 mm
